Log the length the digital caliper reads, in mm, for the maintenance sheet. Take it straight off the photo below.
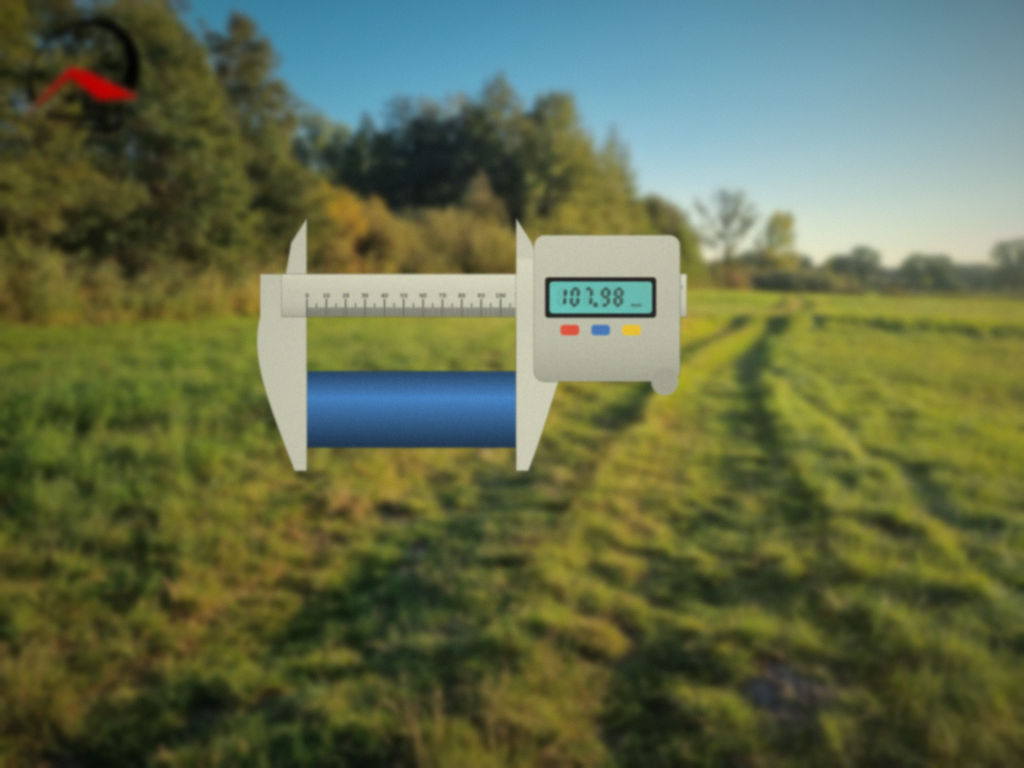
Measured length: 107.98 mm
